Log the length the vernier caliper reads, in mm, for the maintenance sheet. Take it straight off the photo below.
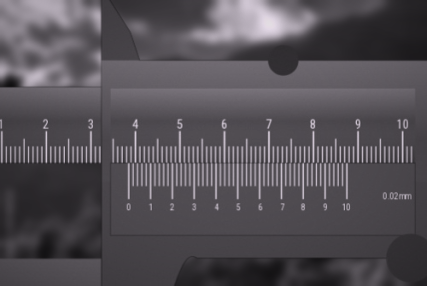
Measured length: 38.5 mm
